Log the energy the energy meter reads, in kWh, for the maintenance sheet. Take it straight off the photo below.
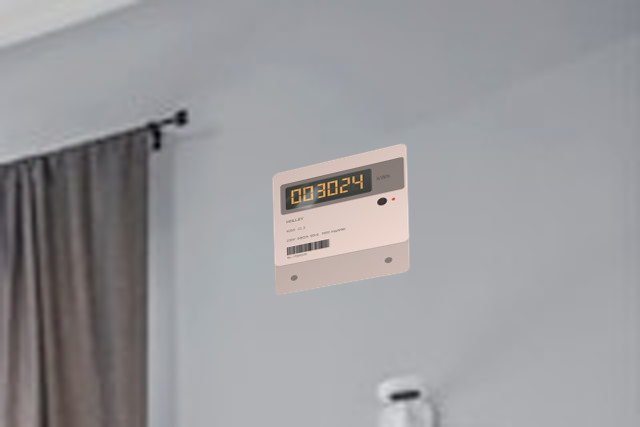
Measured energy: 3024 kWh
